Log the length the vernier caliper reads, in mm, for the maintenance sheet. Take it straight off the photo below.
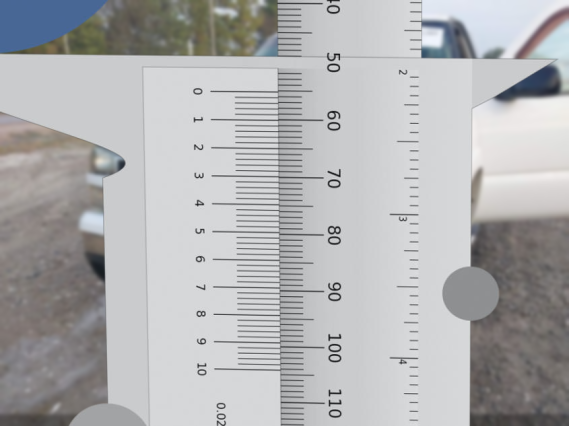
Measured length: 55.2 mm
